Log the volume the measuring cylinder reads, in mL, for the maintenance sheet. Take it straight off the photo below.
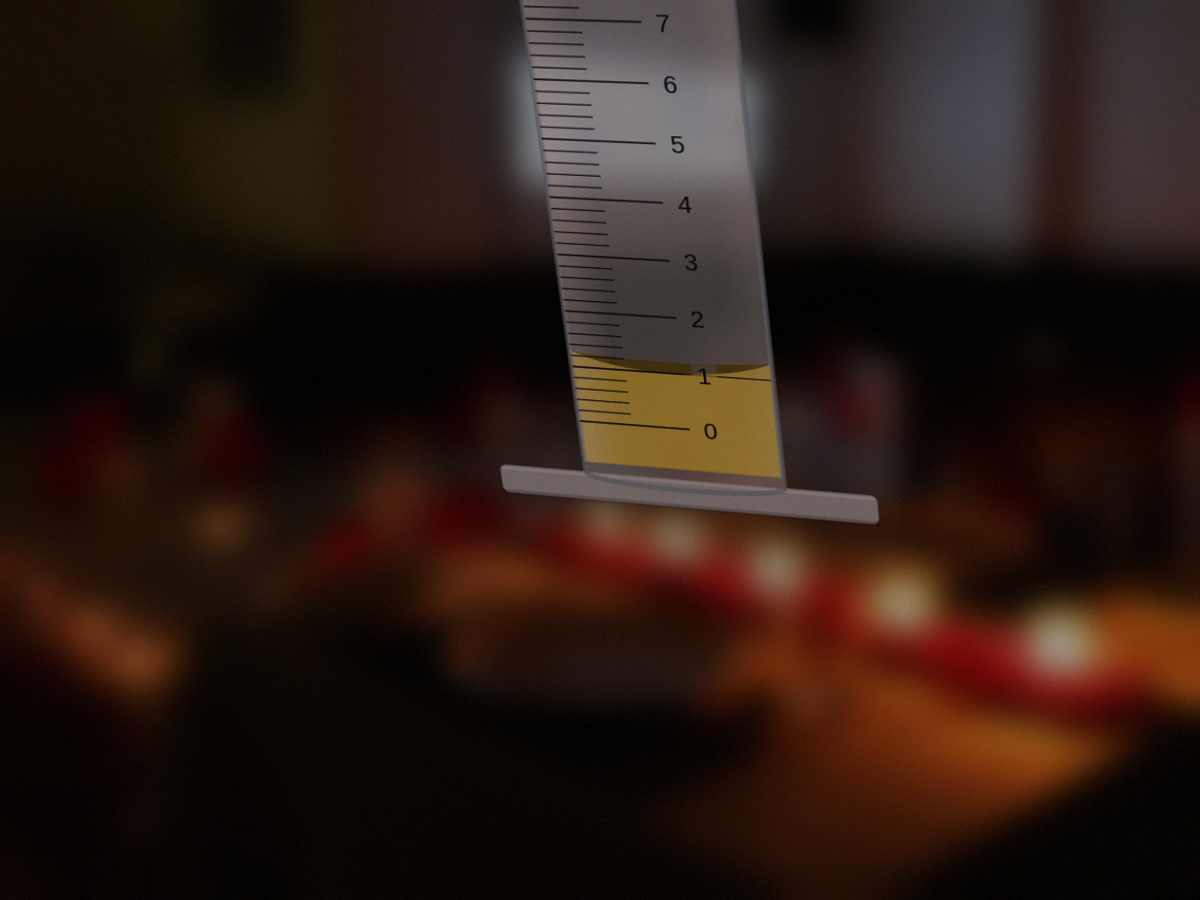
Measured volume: 1 mL
